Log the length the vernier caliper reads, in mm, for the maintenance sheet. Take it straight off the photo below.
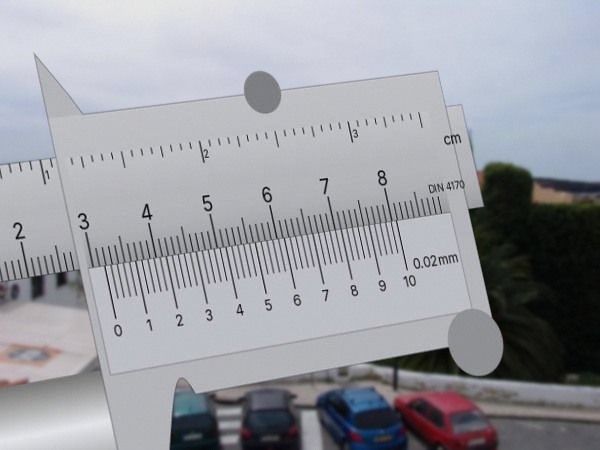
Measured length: 31.8 mm
